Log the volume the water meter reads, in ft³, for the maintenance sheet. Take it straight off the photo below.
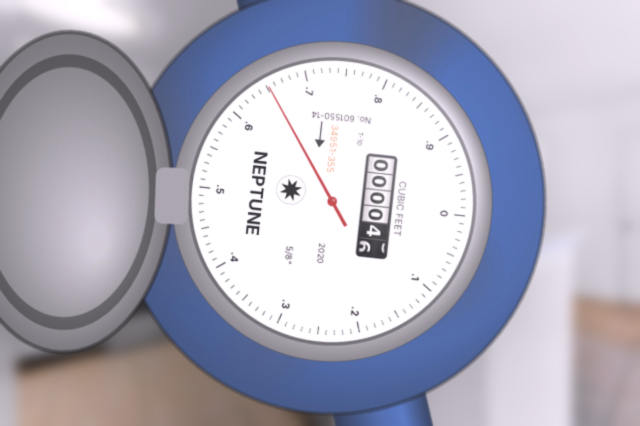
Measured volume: 45.65 ft³
